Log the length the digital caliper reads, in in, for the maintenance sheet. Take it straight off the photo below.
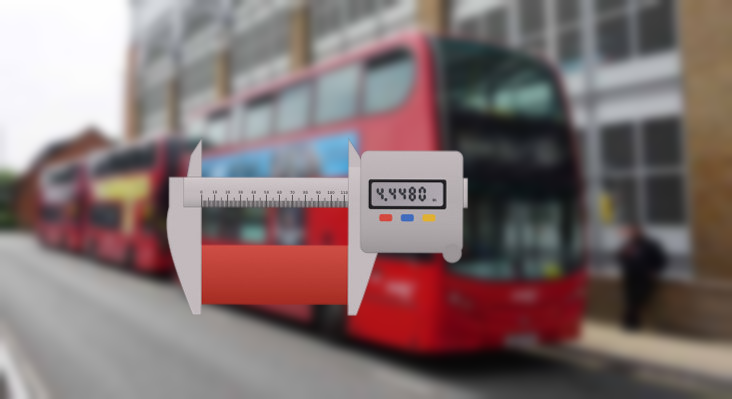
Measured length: 4.4480 in
